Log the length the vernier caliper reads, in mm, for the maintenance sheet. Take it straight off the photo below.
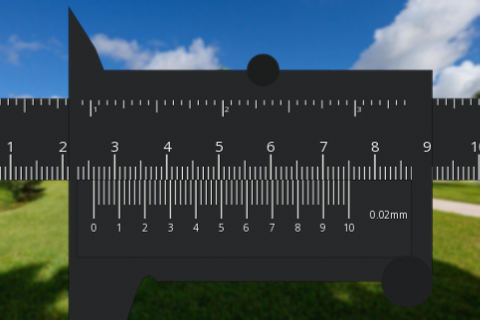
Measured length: 26.0 mm
